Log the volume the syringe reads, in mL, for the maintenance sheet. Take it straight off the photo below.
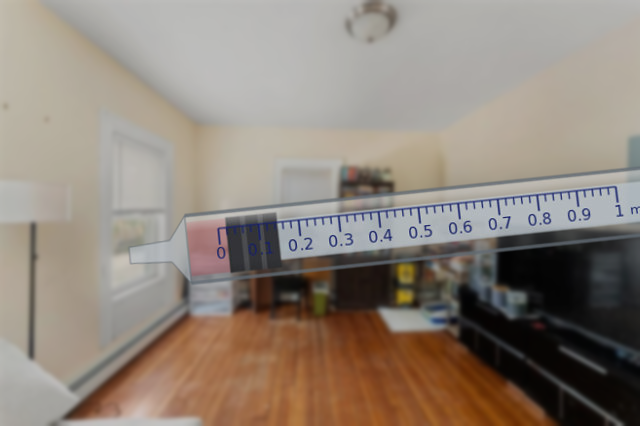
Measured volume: 0.02 mL
